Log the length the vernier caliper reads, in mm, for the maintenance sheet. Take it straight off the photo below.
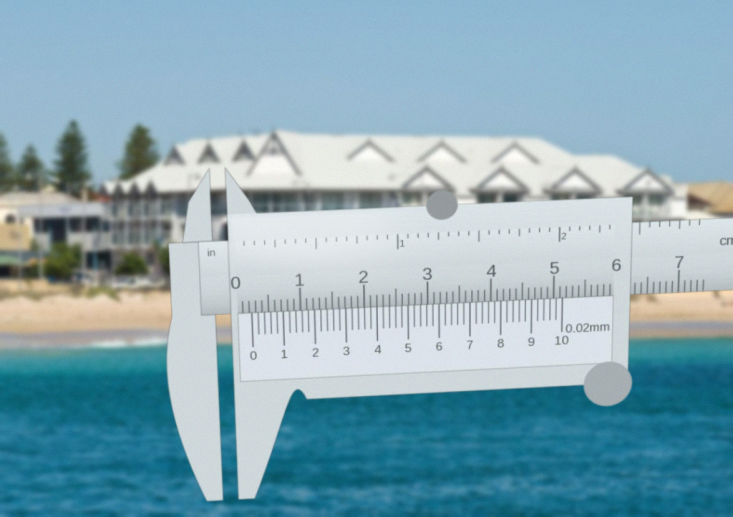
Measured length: 2.4 mm
